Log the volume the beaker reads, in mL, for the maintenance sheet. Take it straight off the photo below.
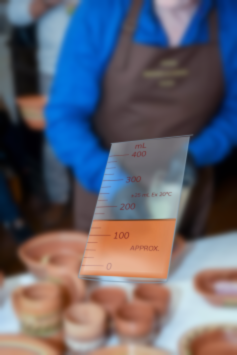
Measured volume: 150 mL
